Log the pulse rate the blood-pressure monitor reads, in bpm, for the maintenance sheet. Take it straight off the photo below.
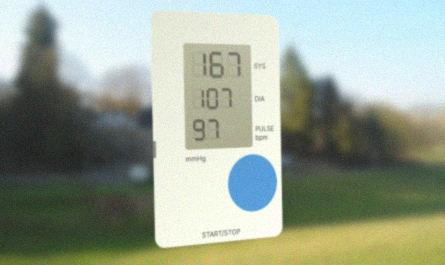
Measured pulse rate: 97 bpm
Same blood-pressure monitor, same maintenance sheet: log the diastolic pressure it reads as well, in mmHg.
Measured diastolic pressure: 107 mmHg
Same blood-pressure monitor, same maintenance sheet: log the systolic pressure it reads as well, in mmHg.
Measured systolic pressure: 167 mmHg
